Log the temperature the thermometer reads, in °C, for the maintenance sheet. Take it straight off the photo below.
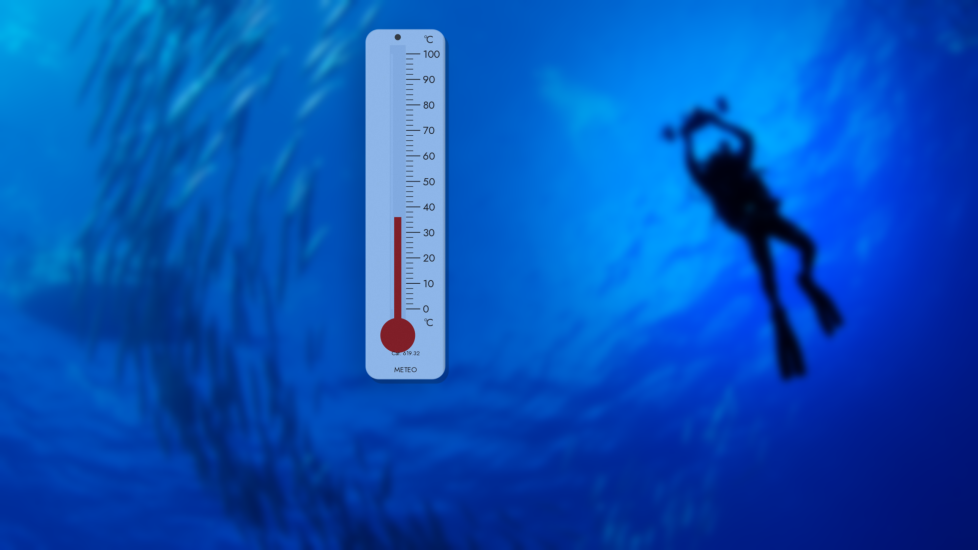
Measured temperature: 36 °C
